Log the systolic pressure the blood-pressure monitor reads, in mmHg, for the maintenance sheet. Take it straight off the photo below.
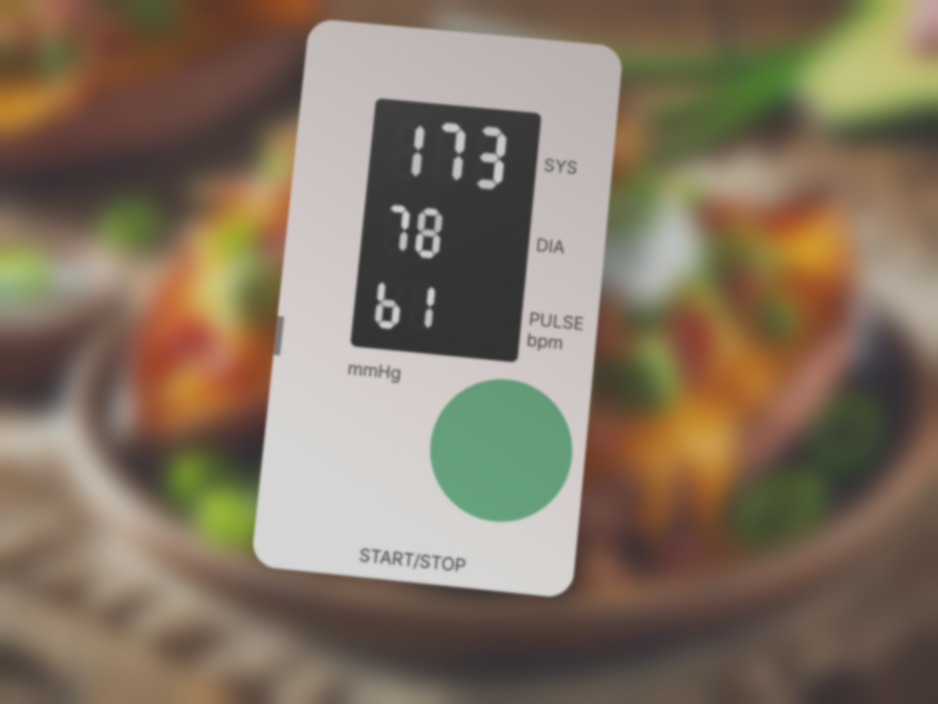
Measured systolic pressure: 173 mmHg
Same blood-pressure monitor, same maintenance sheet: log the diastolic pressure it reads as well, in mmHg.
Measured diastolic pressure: 78 mmHg
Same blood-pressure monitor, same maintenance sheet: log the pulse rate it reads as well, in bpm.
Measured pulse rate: 61 bpm
